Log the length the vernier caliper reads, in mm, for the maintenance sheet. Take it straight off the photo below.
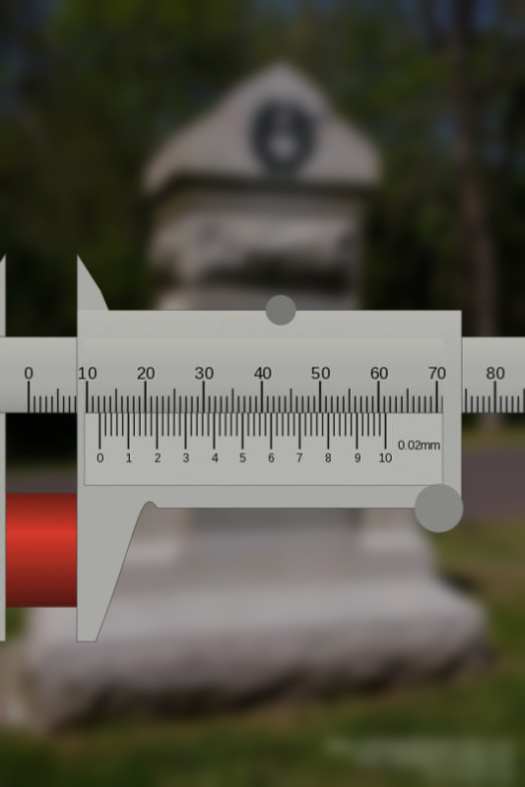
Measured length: 12.2 mm
